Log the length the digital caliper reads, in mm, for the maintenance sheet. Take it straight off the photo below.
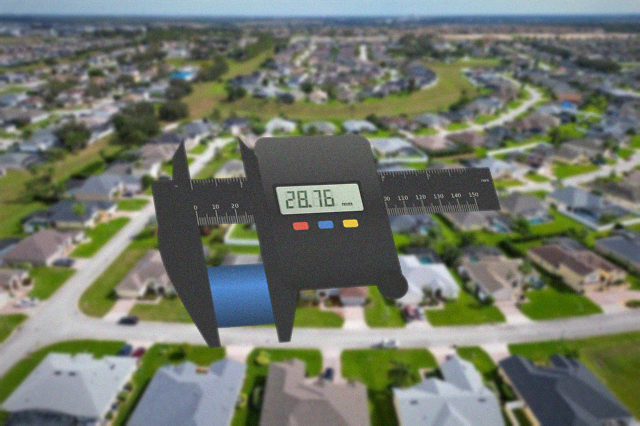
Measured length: 28.76 mm
